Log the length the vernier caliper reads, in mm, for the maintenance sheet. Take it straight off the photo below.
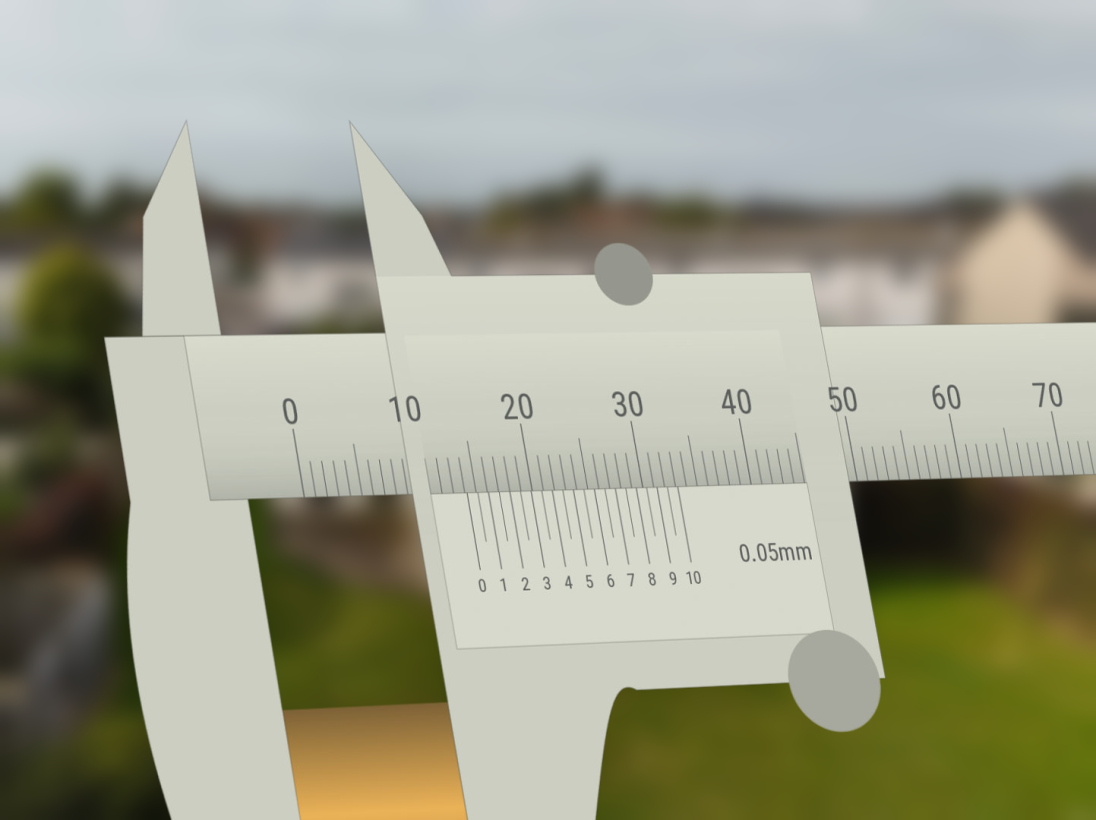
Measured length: 14.2 mm
